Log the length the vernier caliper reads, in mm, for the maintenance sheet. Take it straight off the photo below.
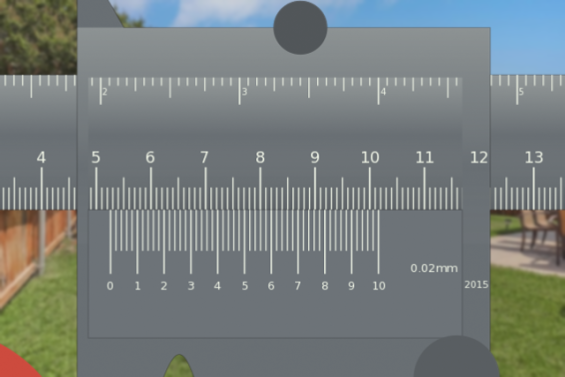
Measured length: 52.6 mm
